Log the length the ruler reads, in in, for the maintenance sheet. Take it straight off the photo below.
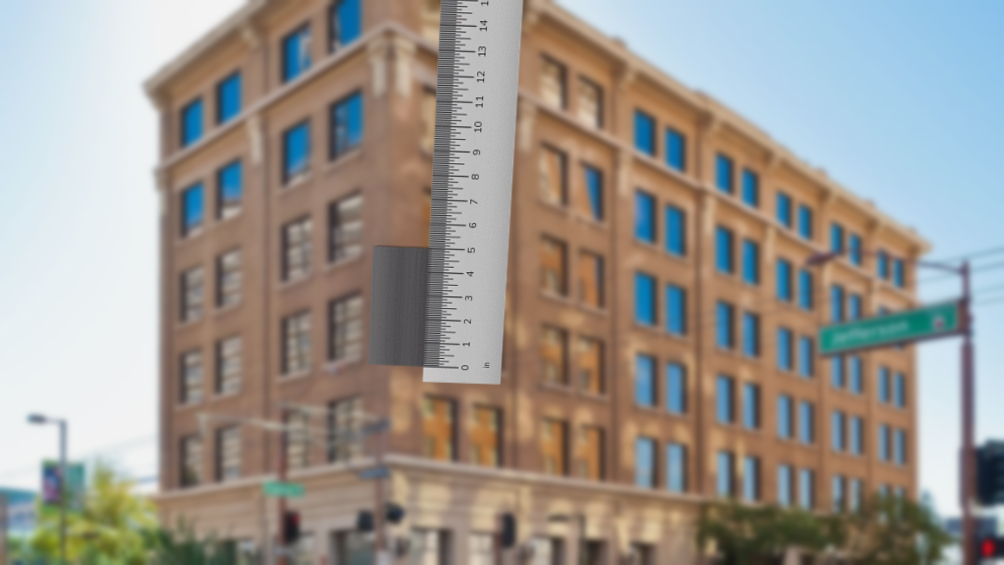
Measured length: 5 in
